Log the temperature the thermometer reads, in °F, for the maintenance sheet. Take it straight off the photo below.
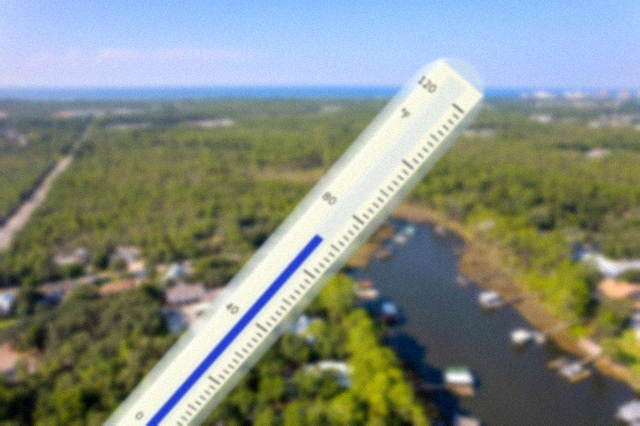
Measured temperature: 70 °F
